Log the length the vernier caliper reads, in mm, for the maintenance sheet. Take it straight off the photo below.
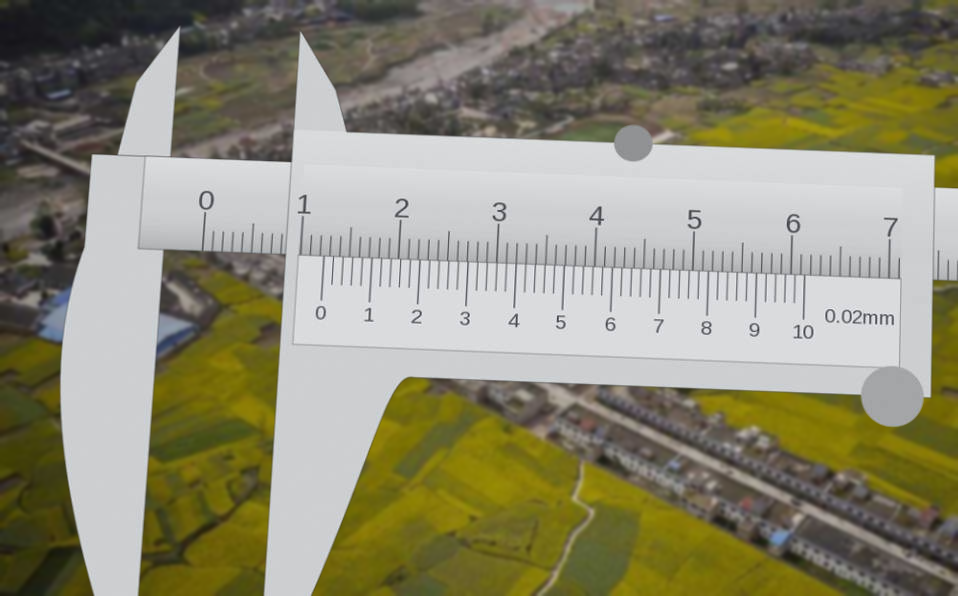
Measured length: 12.4 mm
